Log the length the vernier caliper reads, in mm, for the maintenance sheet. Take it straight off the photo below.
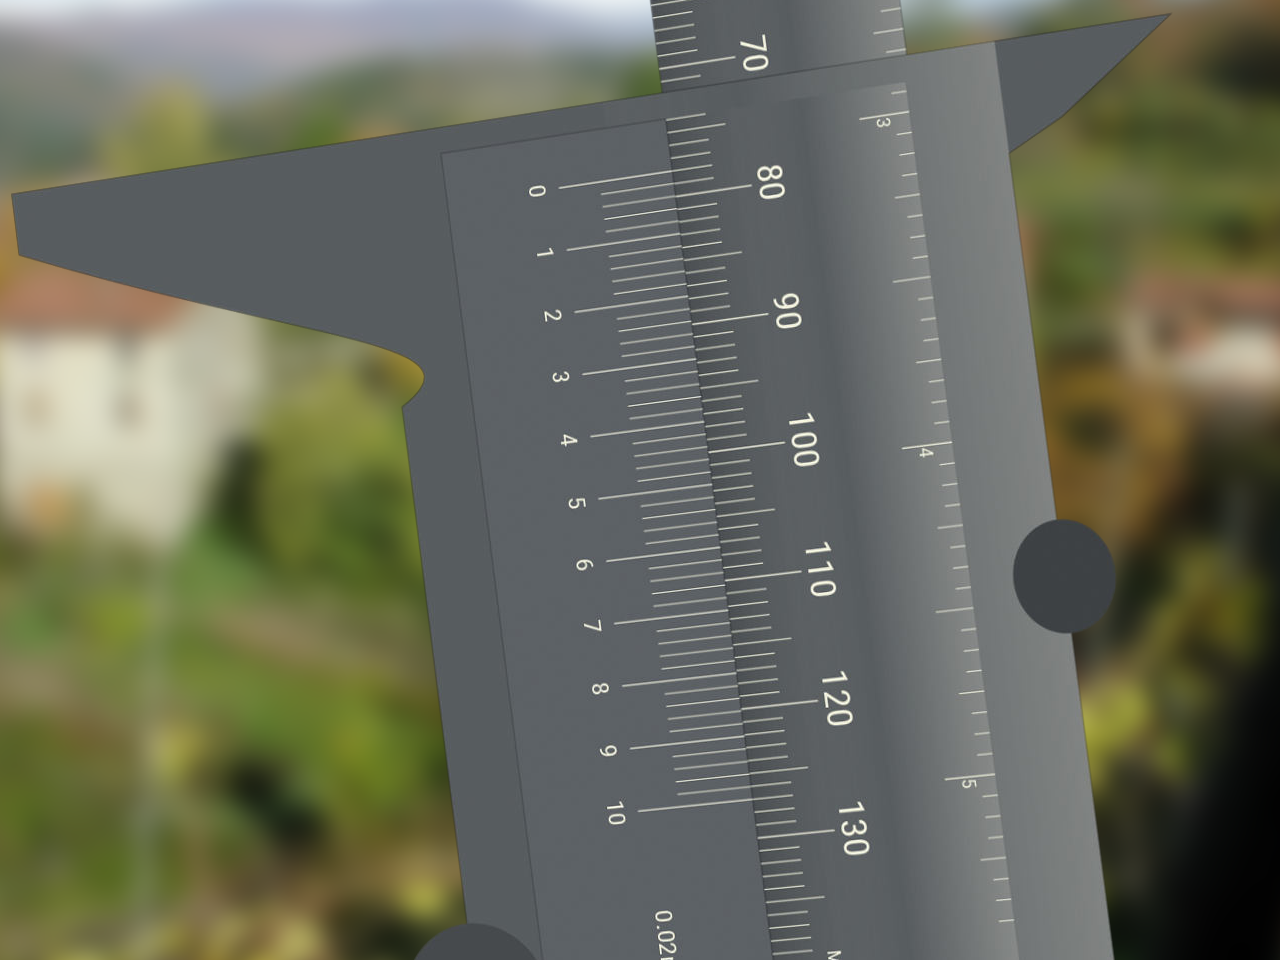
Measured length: 78.0 mm
